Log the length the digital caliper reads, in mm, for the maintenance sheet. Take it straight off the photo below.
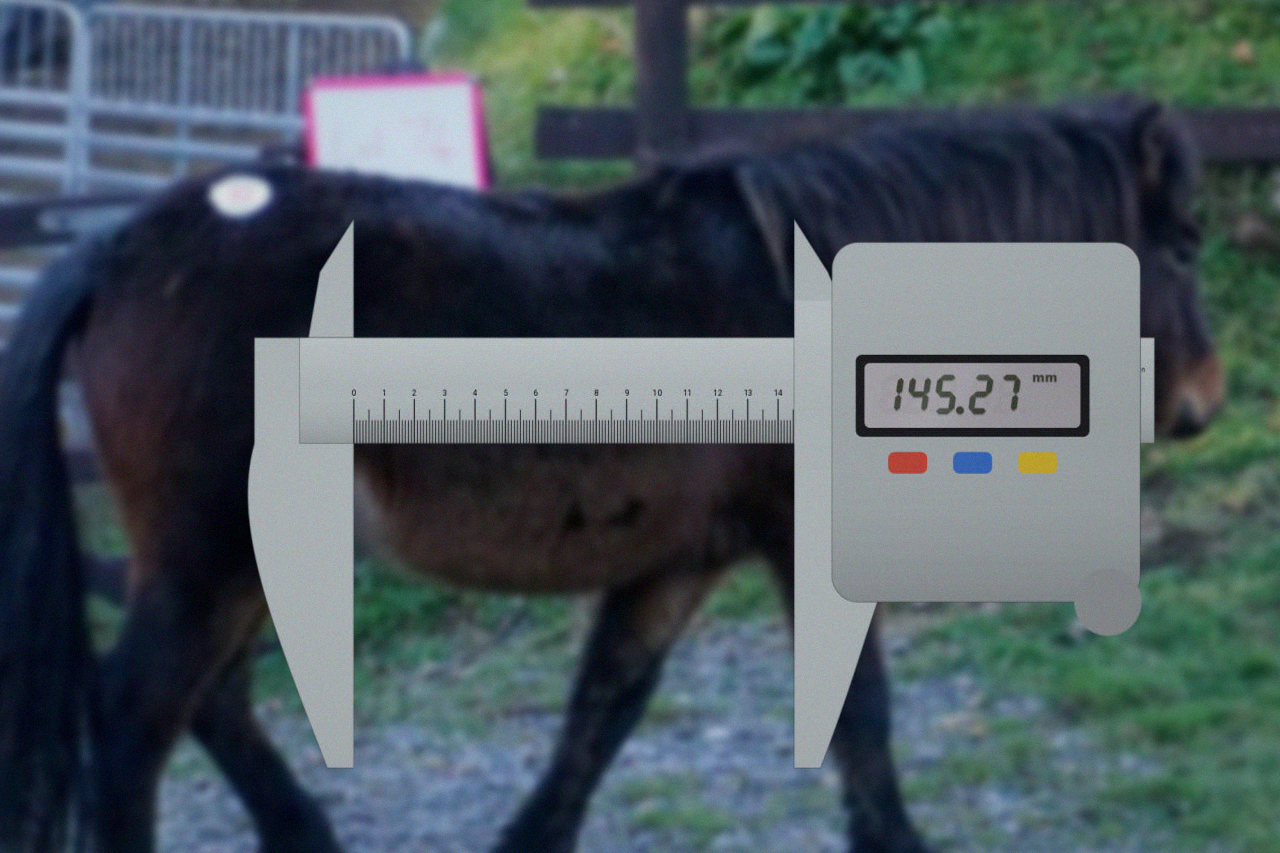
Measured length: 145.27 mm
